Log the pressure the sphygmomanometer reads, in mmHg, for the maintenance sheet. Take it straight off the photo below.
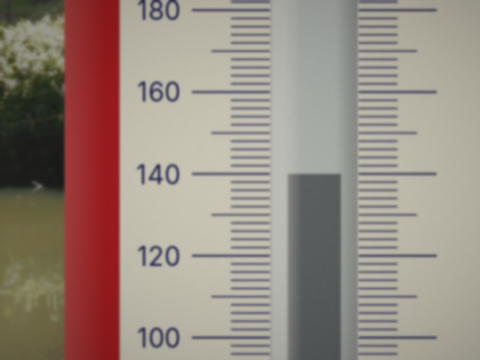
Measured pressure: 140 mmHg
